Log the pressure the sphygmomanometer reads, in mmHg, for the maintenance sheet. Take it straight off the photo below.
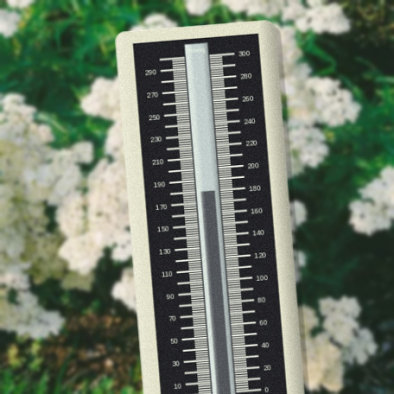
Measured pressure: 180 mmHg
